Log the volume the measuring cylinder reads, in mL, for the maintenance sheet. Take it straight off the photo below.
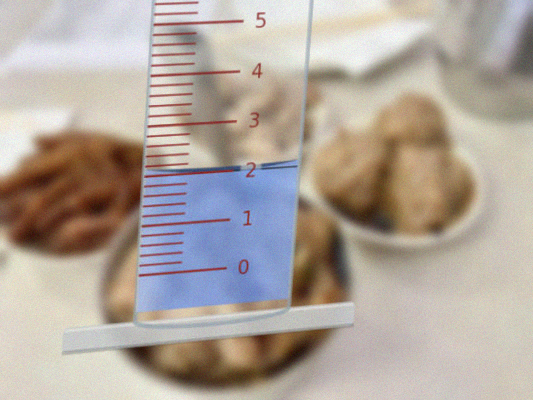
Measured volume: 2 mL
